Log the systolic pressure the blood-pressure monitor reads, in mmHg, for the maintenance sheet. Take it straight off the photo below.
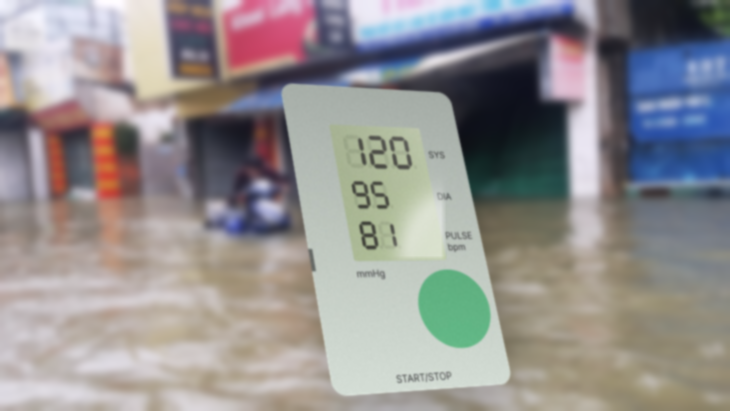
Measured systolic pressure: 120 mmHg
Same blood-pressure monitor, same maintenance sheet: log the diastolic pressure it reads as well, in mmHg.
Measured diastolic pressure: 95 mmHg
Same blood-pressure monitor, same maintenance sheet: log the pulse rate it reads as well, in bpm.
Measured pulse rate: 81 bpm
